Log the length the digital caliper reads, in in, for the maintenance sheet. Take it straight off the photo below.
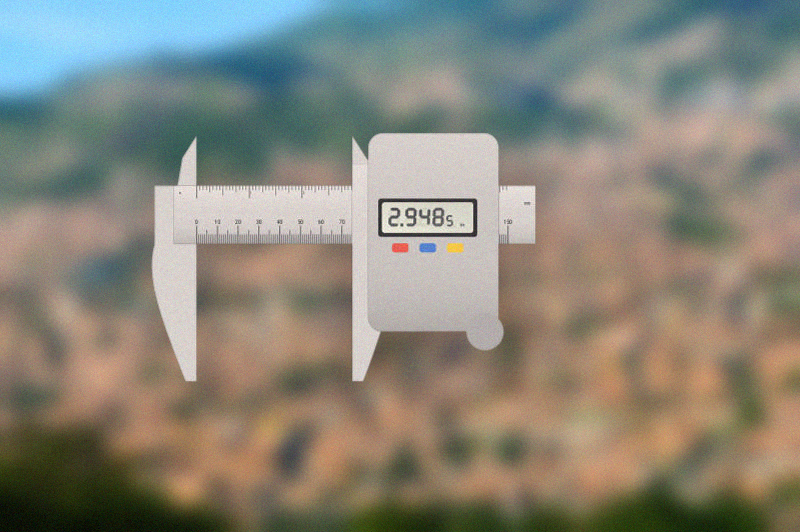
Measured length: 2.9485 in
